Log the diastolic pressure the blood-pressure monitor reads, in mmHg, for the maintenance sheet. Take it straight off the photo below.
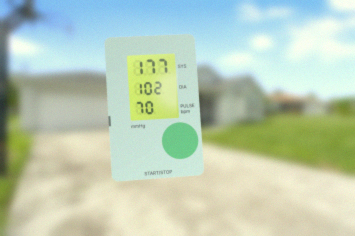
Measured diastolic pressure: 102 mmHg
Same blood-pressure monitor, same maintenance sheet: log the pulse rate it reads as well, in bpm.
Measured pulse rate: 70 bpm
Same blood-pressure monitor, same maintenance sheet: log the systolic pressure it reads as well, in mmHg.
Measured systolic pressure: 177 mmHg
